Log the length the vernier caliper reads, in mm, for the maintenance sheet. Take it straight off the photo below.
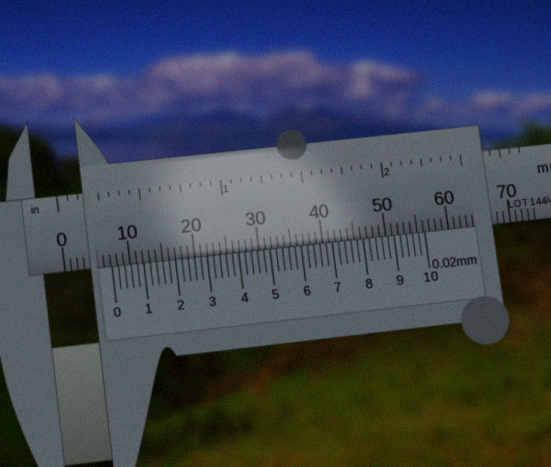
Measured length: 7.2 mm
